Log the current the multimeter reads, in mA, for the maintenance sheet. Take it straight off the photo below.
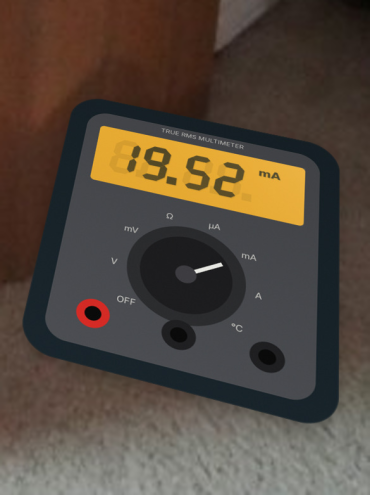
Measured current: 19.52 mA
